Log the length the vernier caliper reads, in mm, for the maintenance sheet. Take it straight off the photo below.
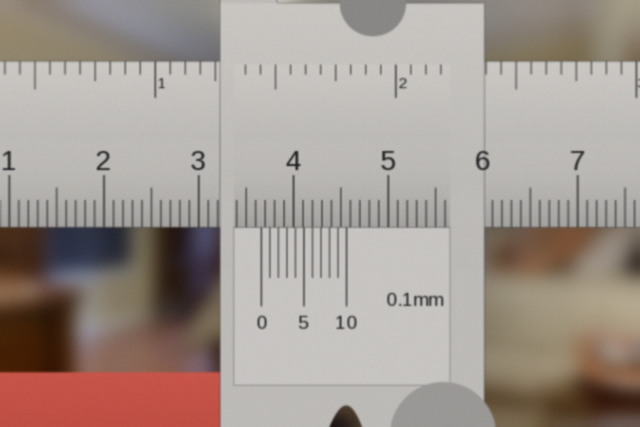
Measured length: 36.6 mm
